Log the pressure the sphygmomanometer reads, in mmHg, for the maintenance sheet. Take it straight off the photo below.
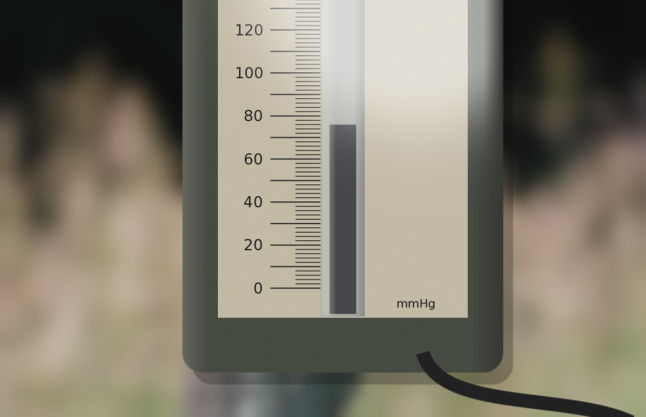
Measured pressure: 76 mmHg
